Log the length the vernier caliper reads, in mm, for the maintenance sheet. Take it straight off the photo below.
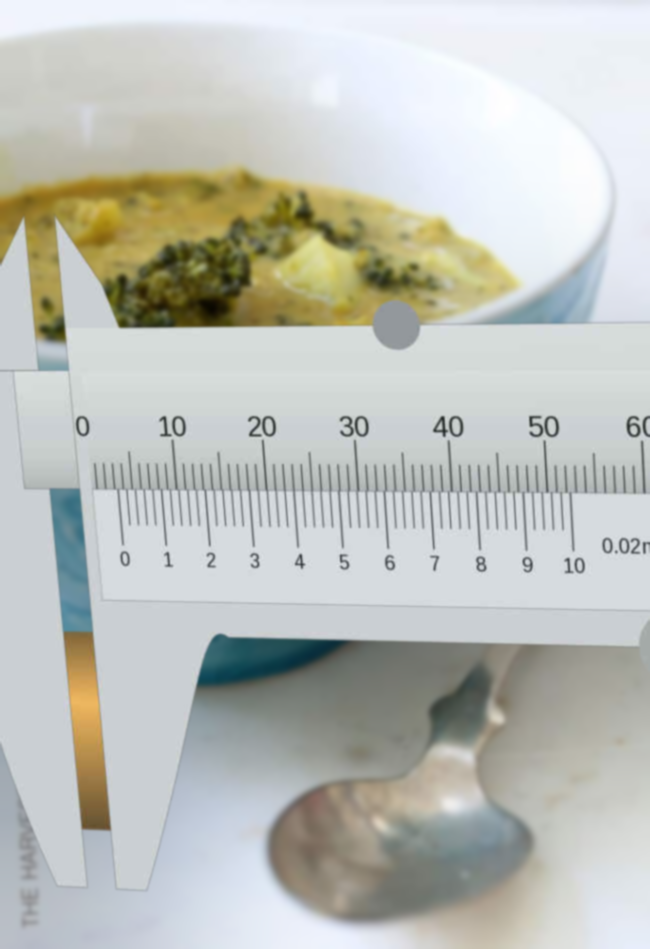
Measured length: 3.4 mm
